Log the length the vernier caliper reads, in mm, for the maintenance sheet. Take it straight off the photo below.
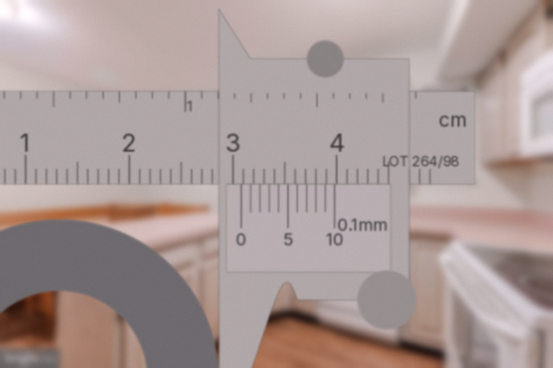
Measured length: 30.8 mm
